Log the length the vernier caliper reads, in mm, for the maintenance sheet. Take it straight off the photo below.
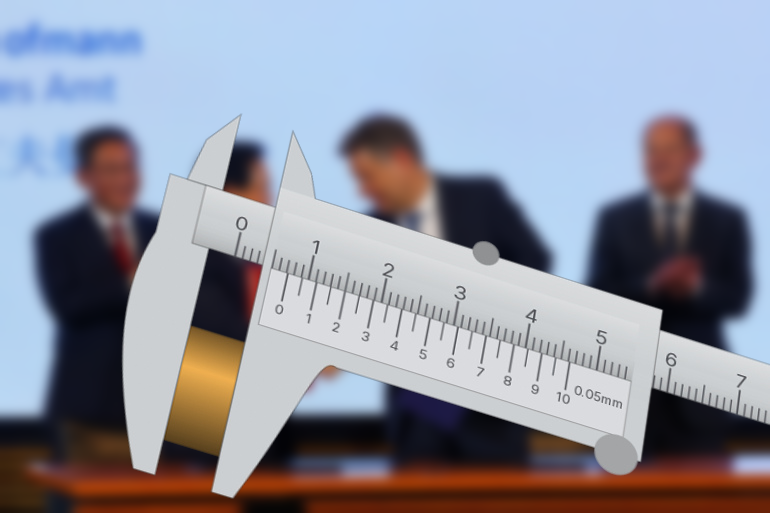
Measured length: 7.2 mm
